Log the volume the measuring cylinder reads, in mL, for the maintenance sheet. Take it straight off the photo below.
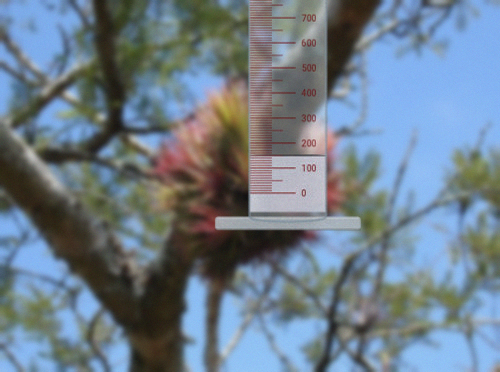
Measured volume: 150 mL
